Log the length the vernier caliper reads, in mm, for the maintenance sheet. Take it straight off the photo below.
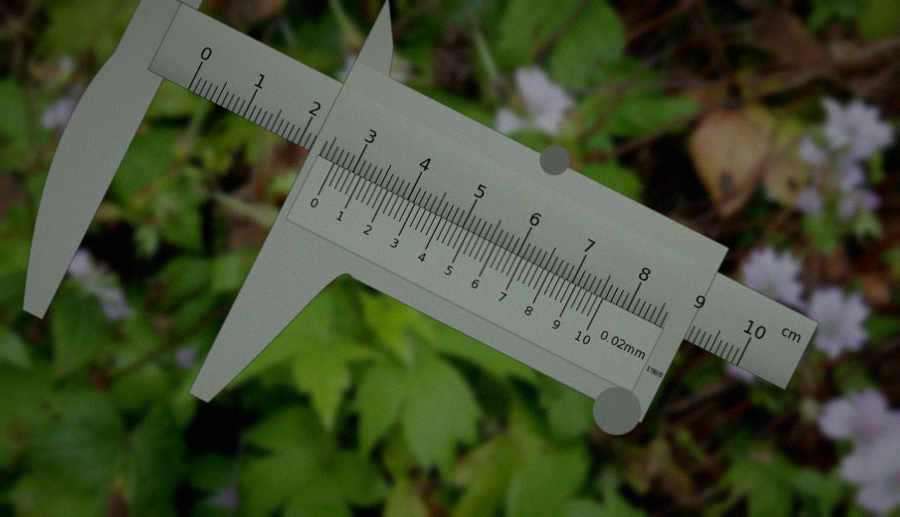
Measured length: 26.6 mm
